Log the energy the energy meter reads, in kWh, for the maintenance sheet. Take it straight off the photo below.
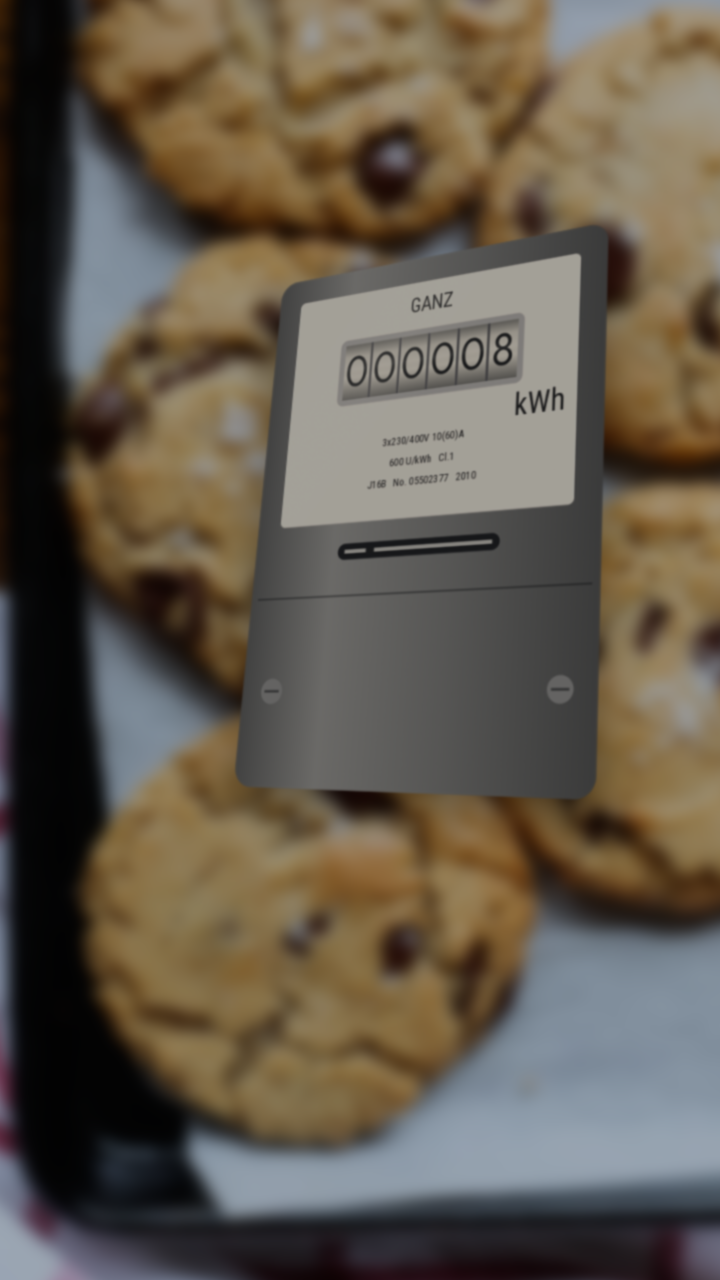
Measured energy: 8 kWh
